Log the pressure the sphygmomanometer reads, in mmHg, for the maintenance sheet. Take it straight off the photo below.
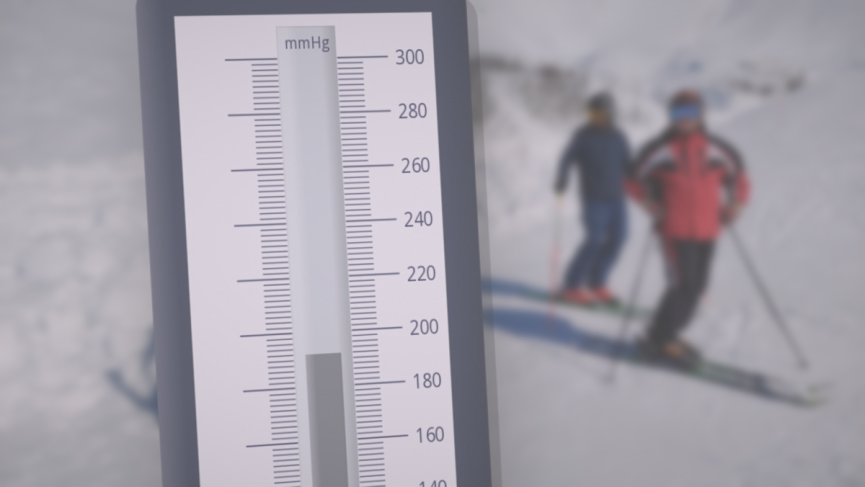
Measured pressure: 192 mmHg
